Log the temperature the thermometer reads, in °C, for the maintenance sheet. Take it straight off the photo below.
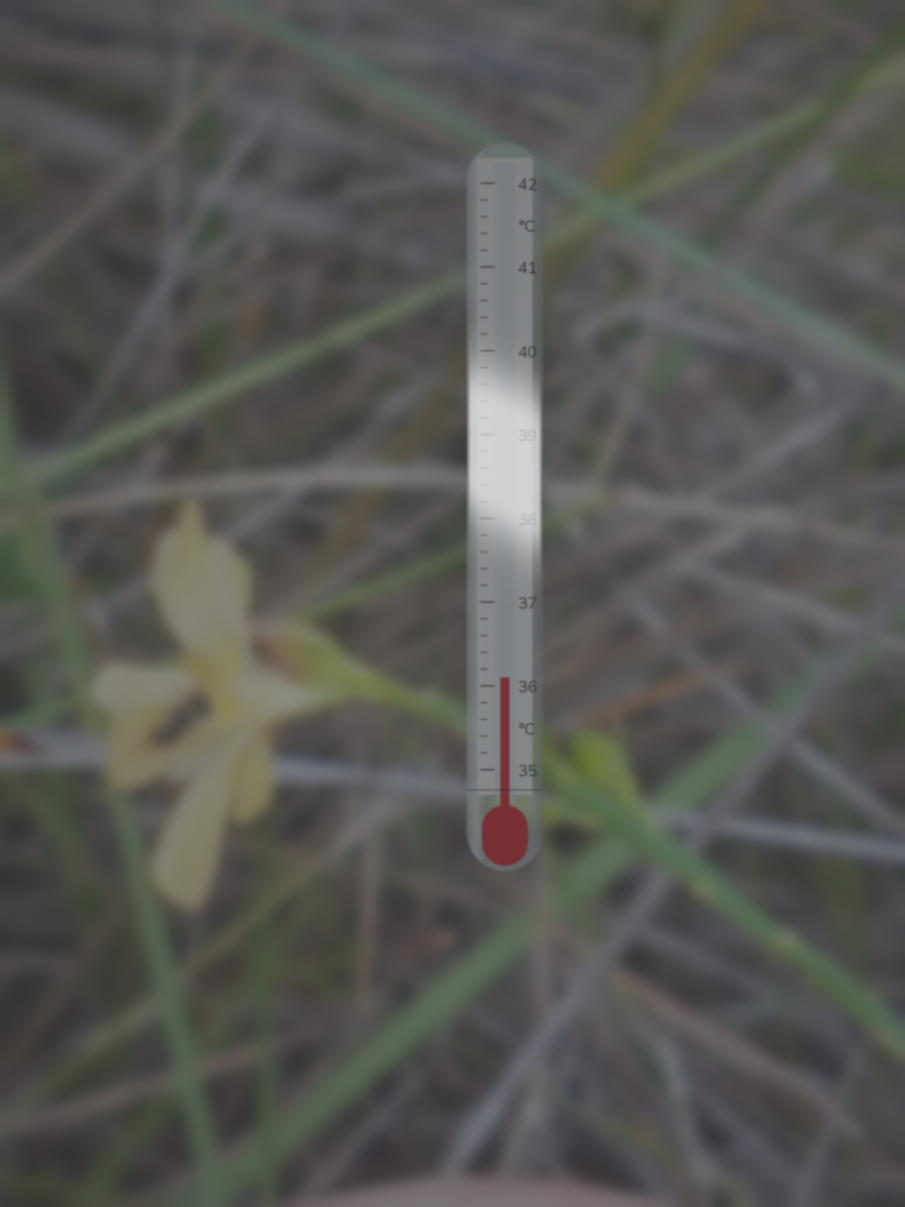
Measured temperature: 36.1 °C
